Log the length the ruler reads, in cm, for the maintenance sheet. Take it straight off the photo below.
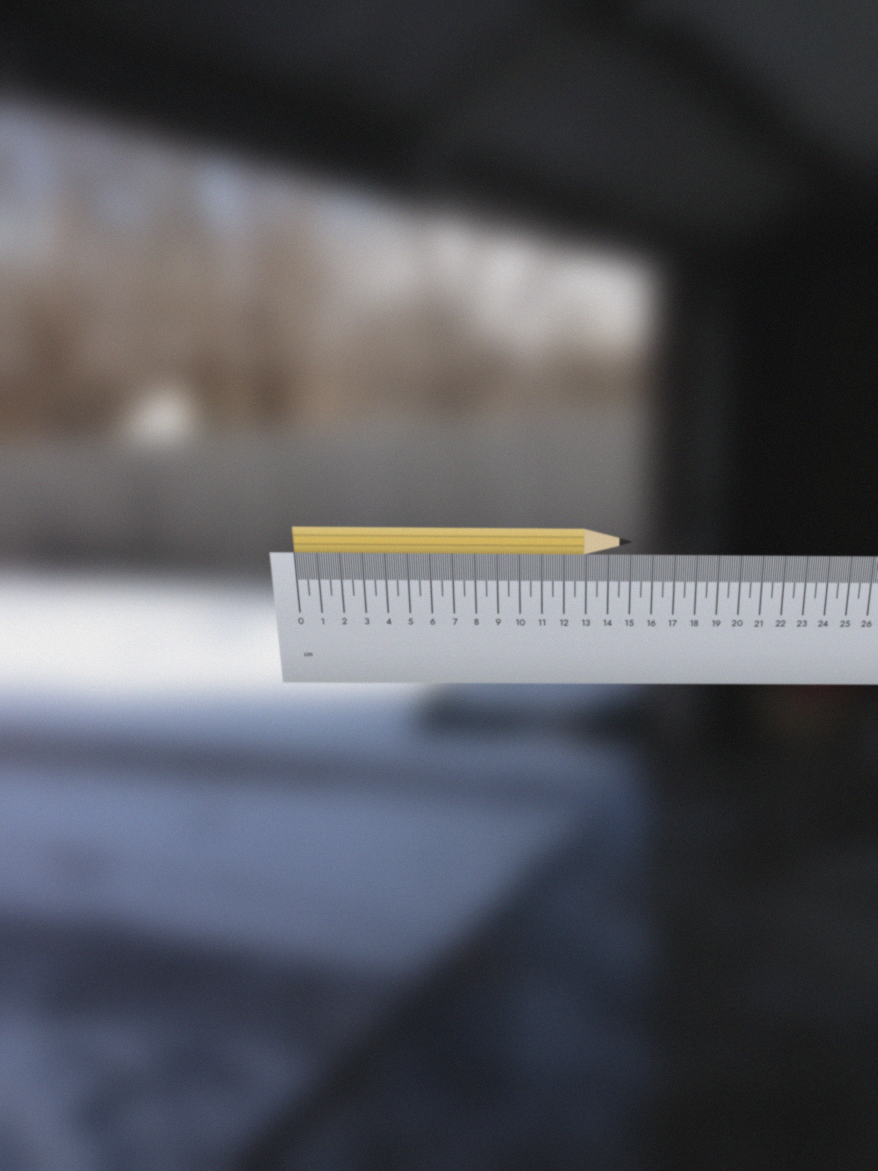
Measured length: 15 cm
